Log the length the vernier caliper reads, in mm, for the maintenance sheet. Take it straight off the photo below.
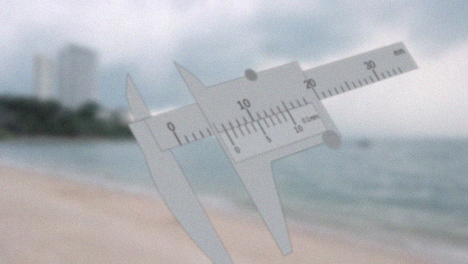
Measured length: 6.0 mm
